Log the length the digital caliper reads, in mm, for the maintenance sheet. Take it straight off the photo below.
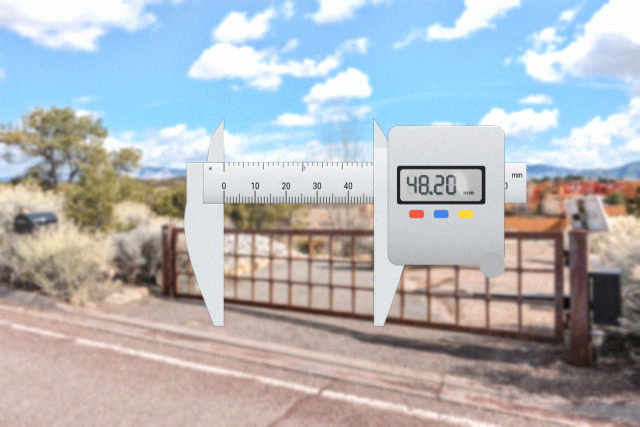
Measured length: 48.20 mm
